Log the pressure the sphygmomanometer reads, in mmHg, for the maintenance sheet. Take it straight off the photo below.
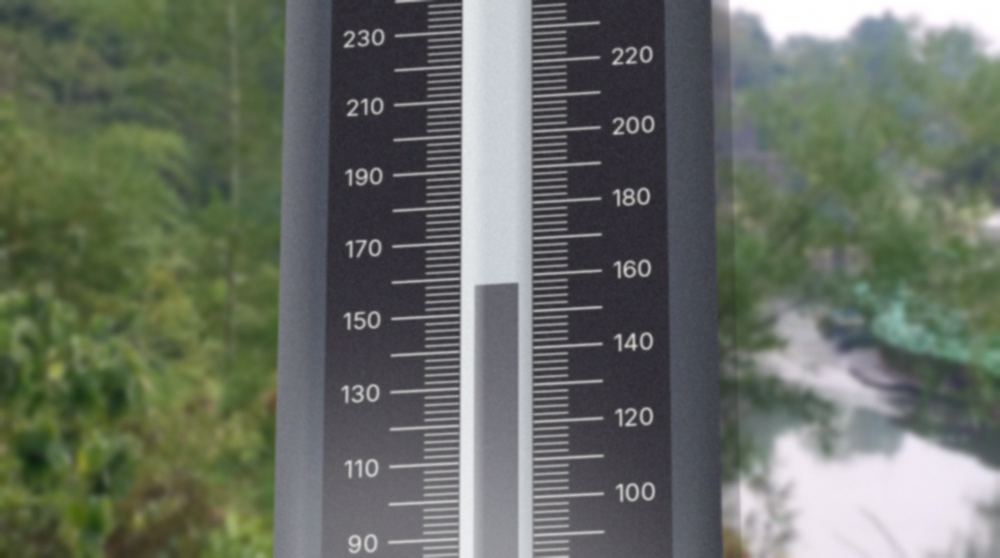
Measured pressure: 158 mmHg
